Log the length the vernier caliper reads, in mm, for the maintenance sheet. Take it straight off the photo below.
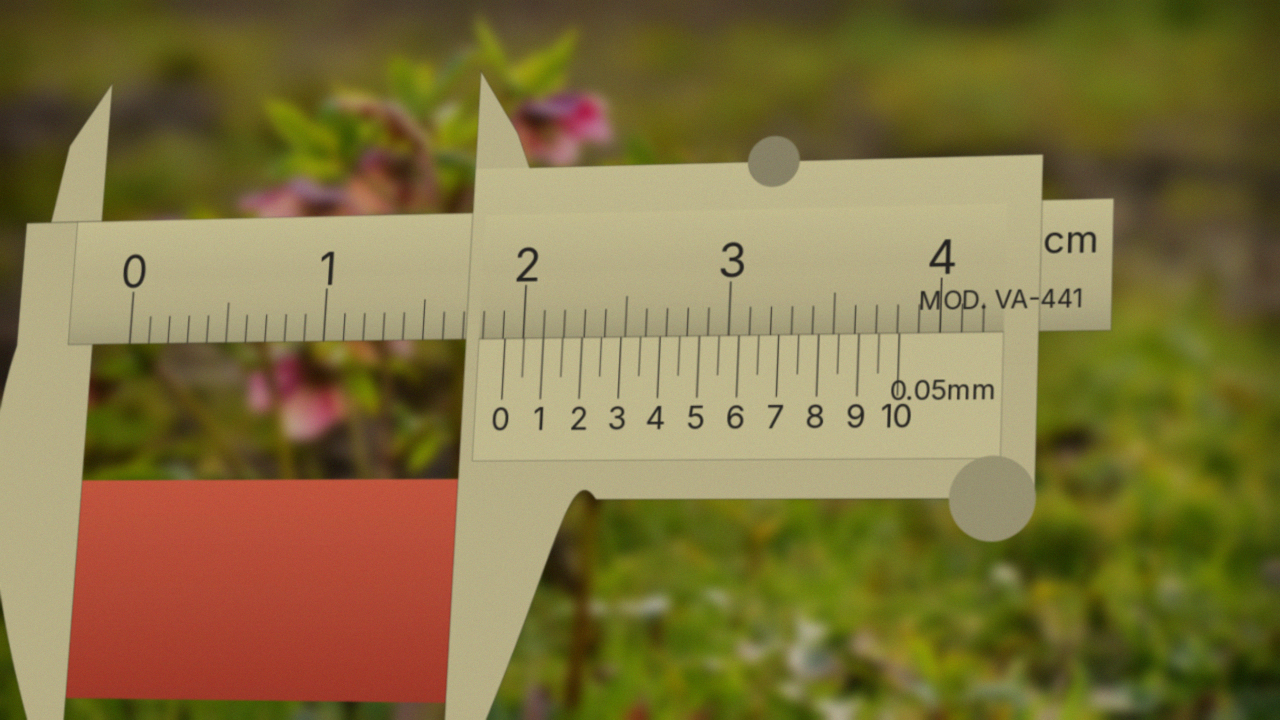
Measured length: 19.1 mm
